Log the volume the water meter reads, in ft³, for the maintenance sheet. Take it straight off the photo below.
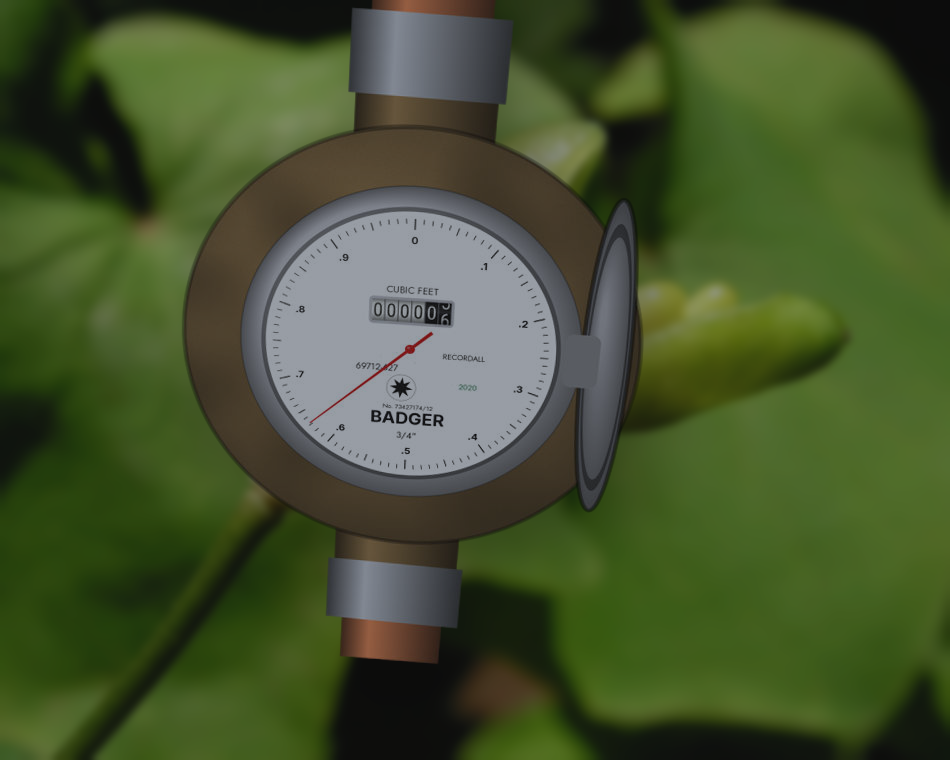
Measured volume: 5.63 ft³
